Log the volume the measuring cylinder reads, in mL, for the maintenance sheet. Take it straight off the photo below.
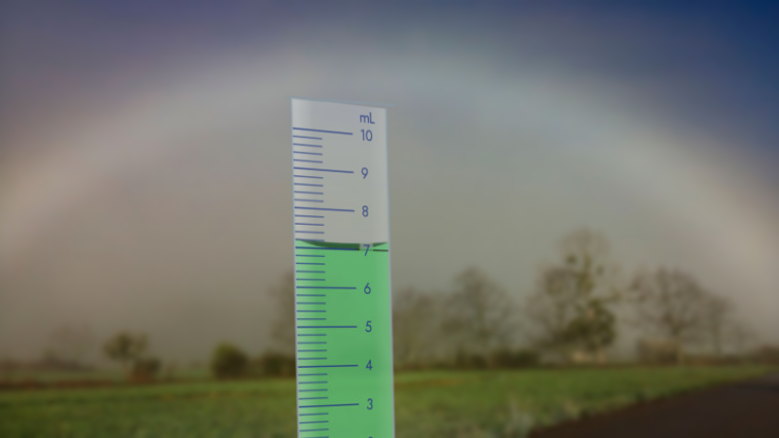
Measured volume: 7 mL
